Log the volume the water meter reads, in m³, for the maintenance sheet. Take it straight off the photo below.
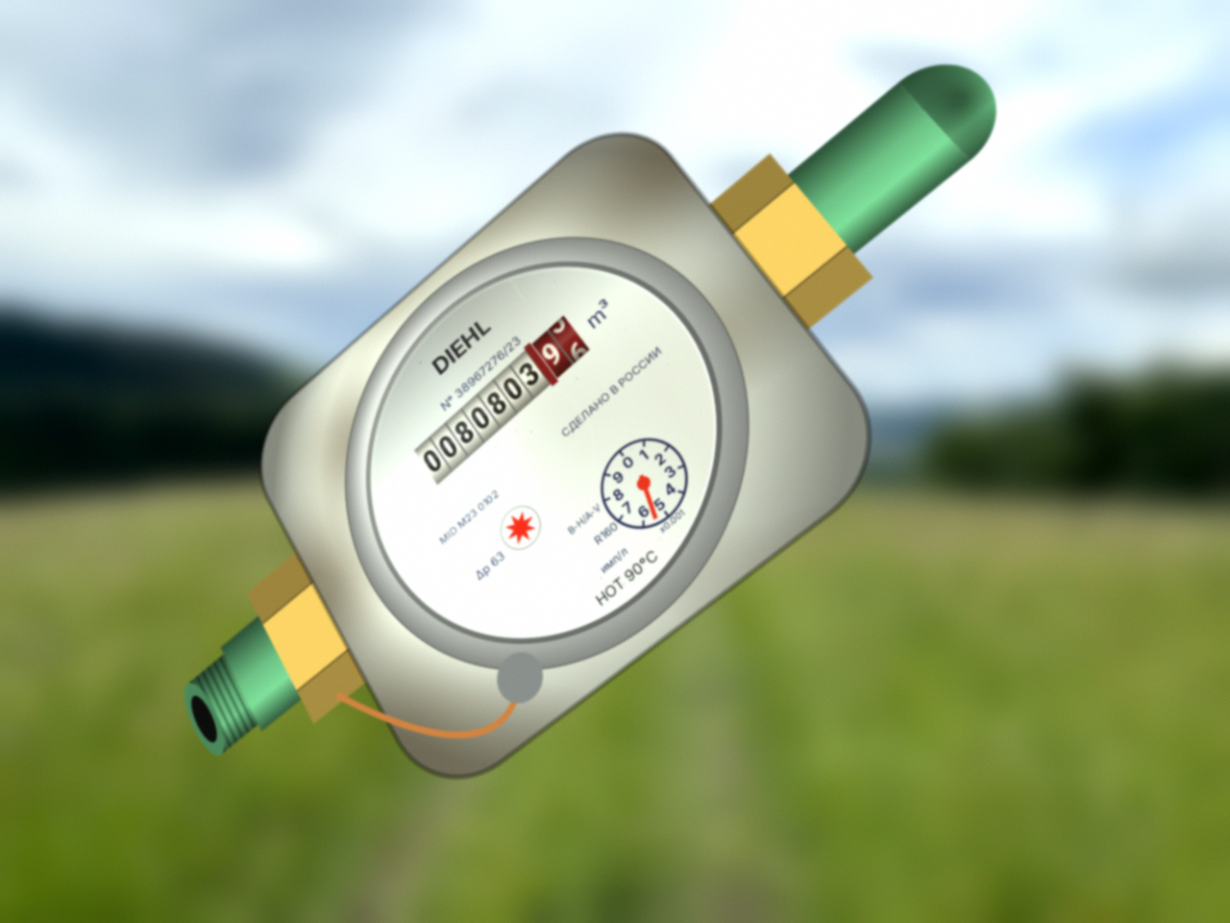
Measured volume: 80803.955 m³
